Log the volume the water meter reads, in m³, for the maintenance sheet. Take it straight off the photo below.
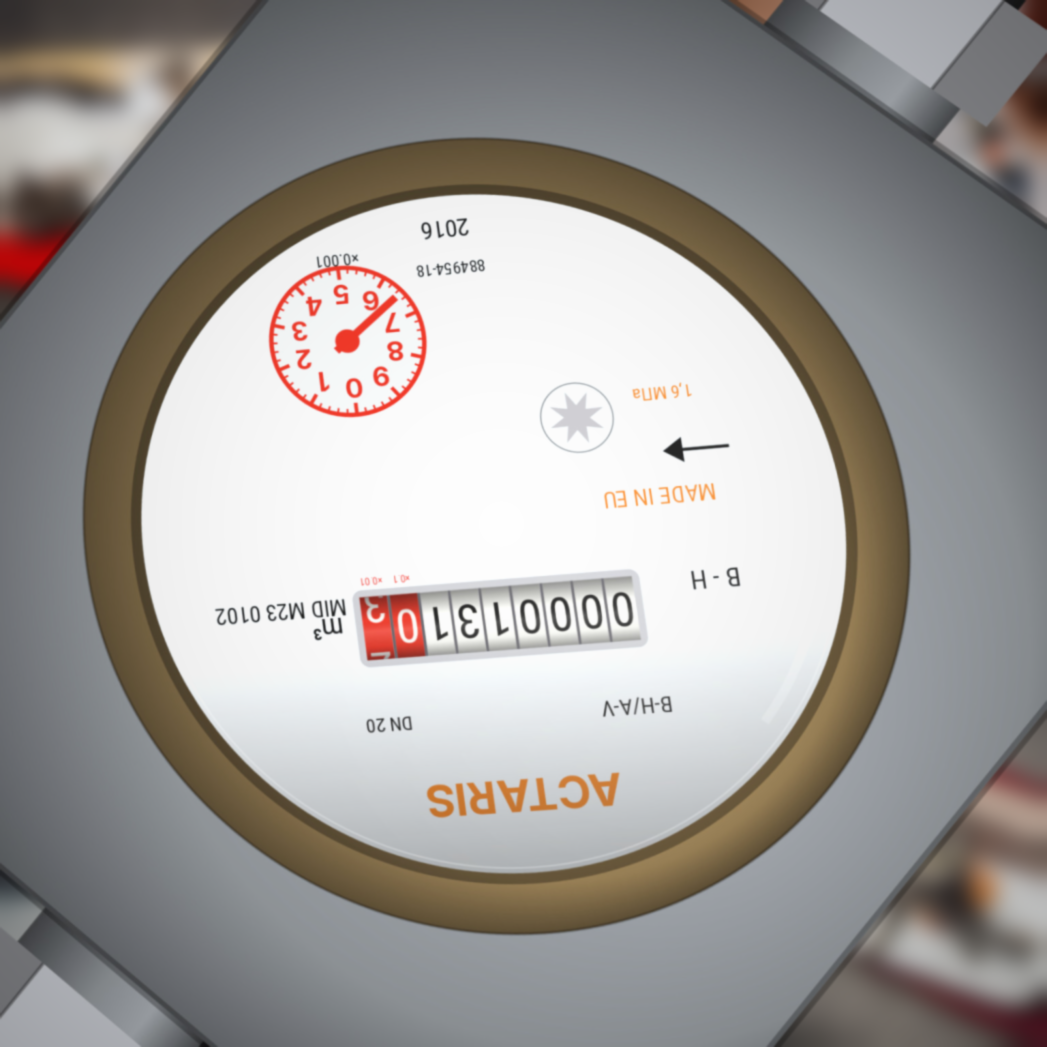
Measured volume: 131.026 m³
